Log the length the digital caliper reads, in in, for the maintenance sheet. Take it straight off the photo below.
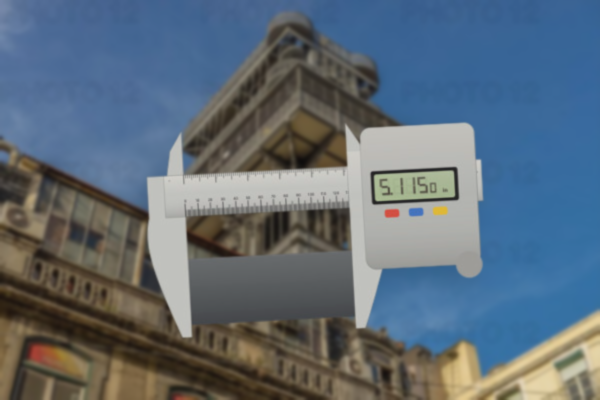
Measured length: 5.1150 in
